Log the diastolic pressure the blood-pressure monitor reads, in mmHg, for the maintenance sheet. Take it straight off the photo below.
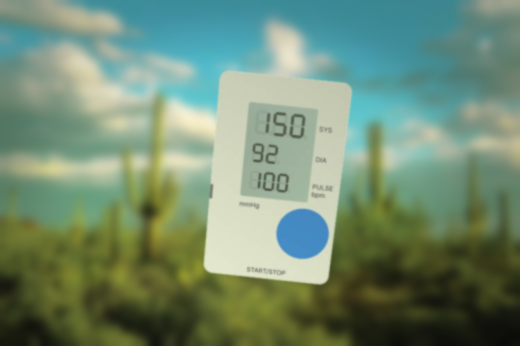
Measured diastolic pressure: 92 mmHg
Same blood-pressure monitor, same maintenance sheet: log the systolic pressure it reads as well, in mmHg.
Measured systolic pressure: 150 mmHg
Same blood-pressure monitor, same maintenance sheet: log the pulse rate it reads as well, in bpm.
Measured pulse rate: 100 bpm
